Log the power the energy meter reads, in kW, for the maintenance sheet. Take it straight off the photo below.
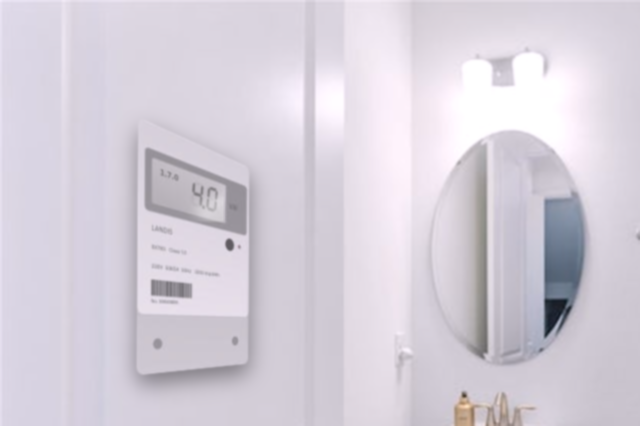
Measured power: 4.0 kW
